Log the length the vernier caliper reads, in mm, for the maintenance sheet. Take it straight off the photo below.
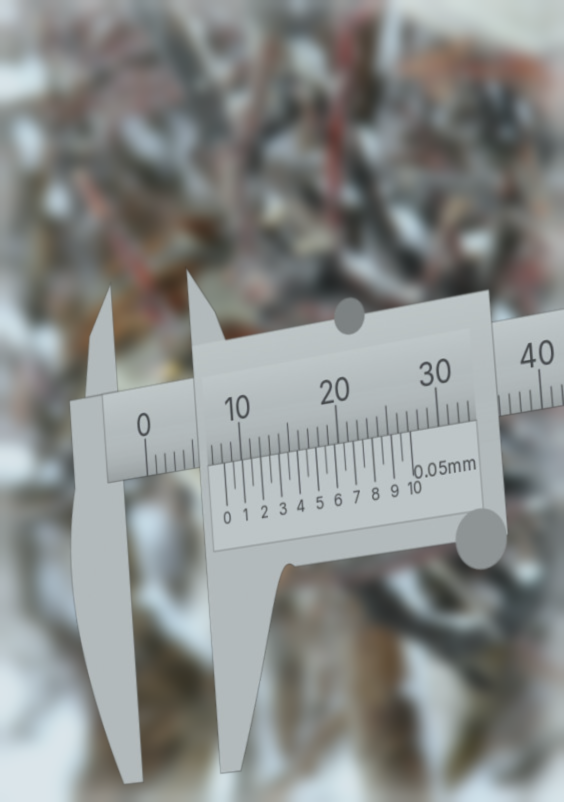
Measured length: 8.2 mm
